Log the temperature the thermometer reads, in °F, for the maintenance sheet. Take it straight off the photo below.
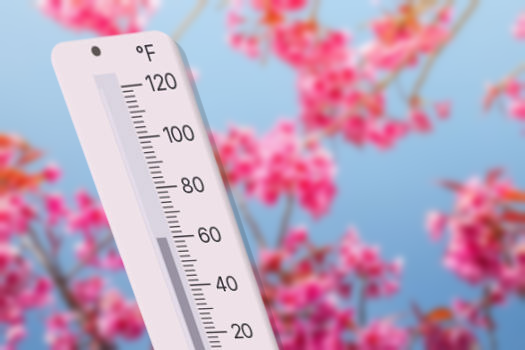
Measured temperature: 60 °F
